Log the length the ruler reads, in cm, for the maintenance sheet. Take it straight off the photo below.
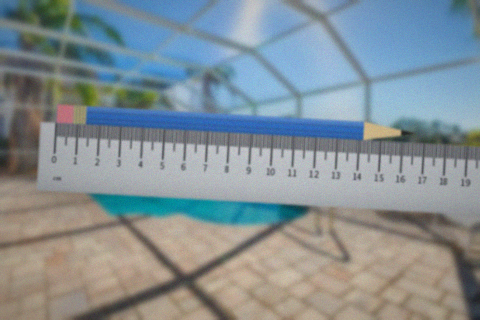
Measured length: 16.5 cm
